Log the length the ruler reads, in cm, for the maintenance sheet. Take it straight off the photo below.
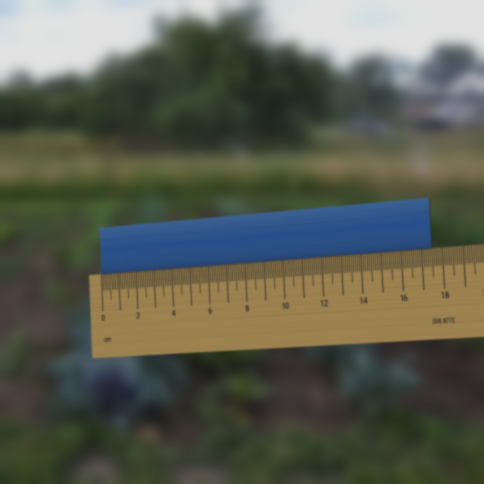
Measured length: 17.5 cm
